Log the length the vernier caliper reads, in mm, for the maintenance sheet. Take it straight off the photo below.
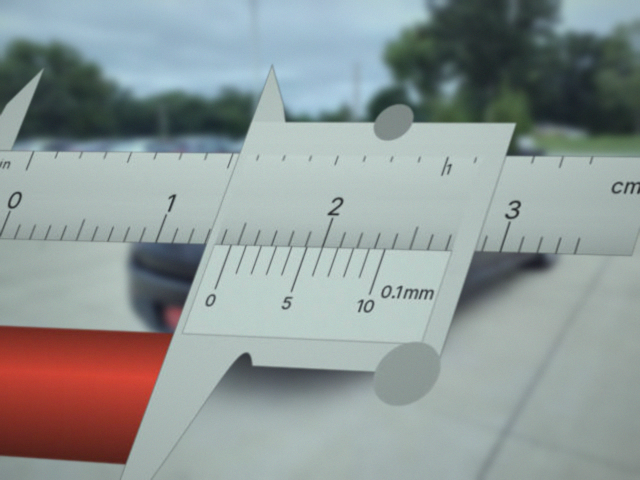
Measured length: 14.6 mm
